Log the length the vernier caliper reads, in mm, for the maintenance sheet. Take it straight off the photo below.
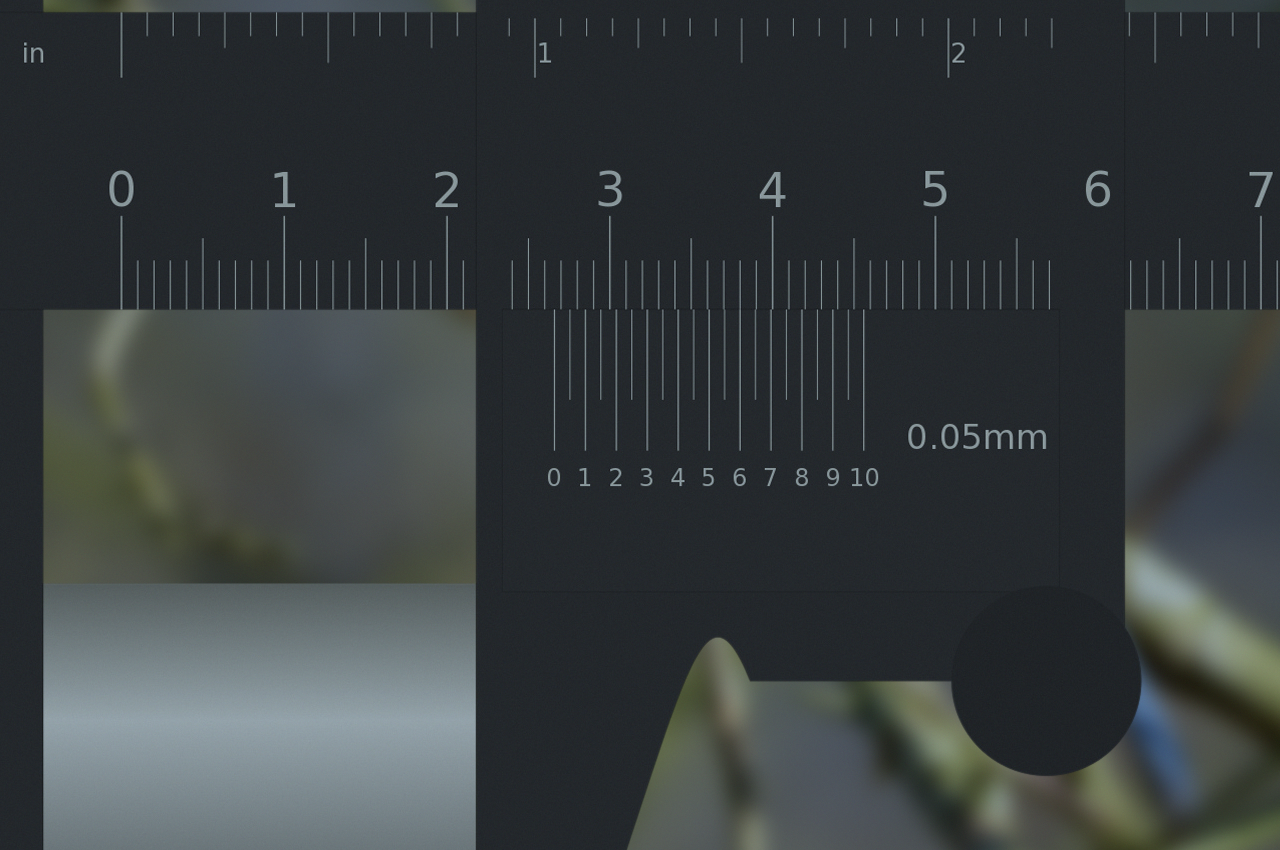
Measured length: 26.6 mm
